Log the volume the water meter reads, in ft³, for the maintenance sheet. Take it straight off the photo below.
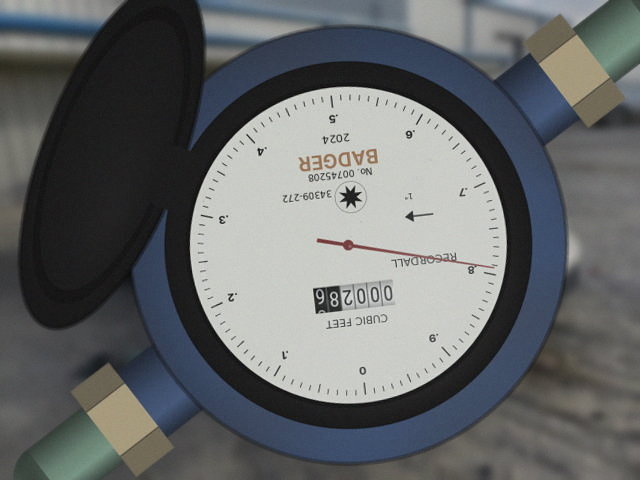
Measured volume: 285.79 ft³
